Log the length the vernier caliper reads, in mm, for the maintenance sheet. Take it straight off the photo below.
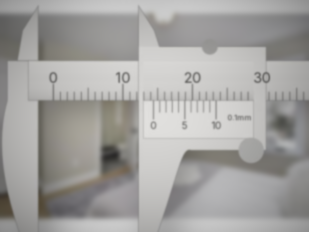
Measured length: 14.4 mm
